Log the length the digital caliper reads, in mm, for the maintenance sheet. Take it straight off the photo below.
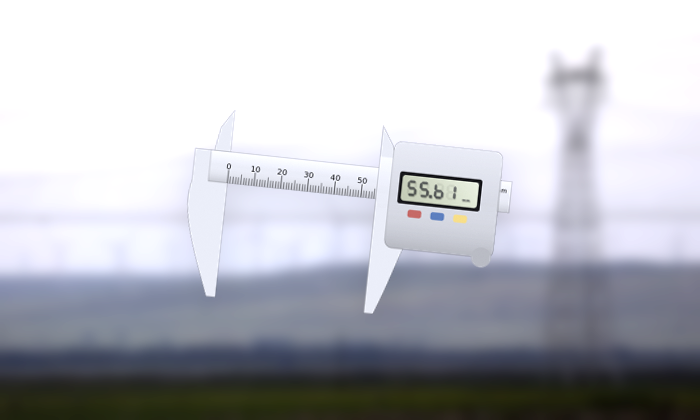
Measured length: 55.61 mm
